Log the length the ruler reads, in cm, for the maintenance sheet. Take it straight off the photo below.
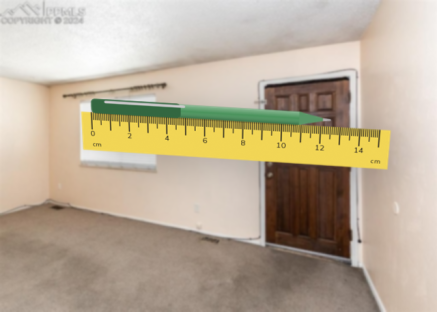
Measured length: 12.5 cm
